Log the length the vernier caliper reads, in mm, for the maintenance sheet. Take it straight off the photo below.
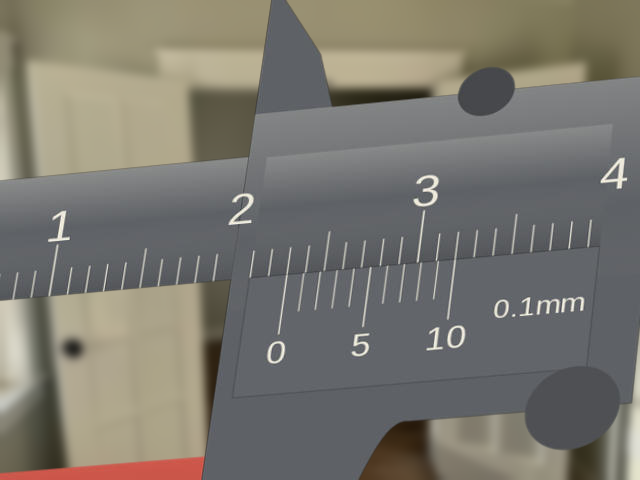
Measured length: 23.0 mm
